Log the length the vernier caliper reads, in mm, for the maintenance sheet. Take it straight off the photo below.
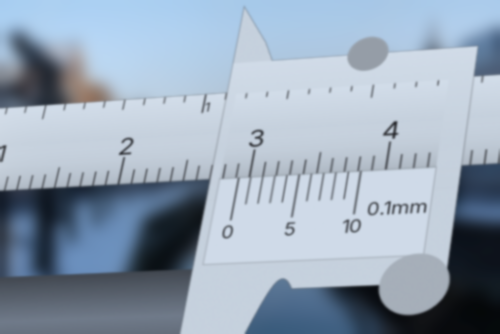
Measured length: 29.2 mm
